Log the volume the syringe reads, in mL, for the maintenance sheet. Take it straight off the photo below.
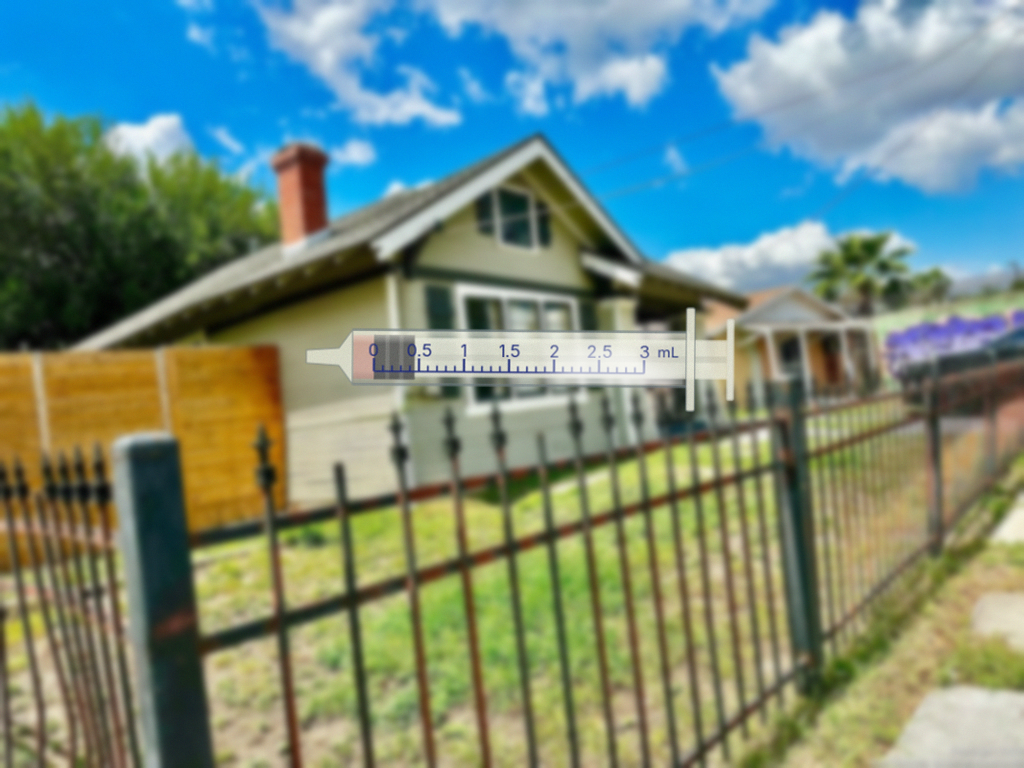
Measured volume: 0 mL
